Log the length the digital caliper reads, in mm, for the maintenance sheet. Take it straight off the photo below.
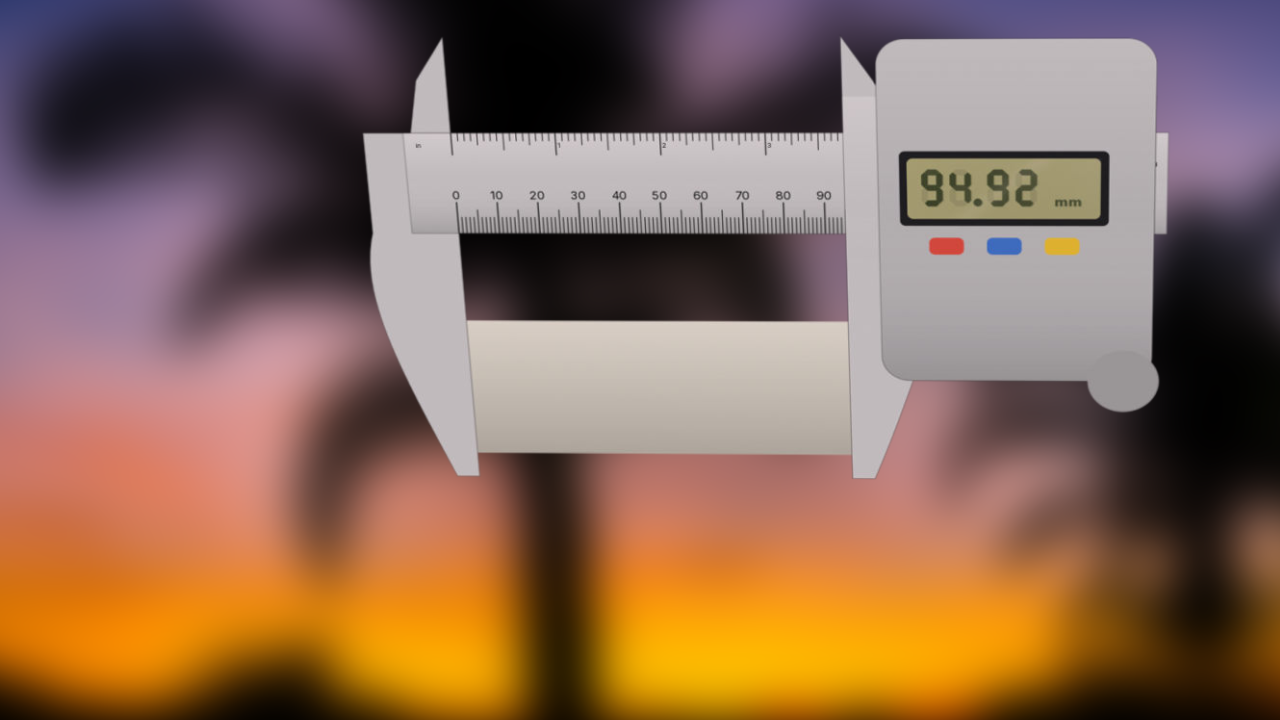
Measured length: 94.92 mm
